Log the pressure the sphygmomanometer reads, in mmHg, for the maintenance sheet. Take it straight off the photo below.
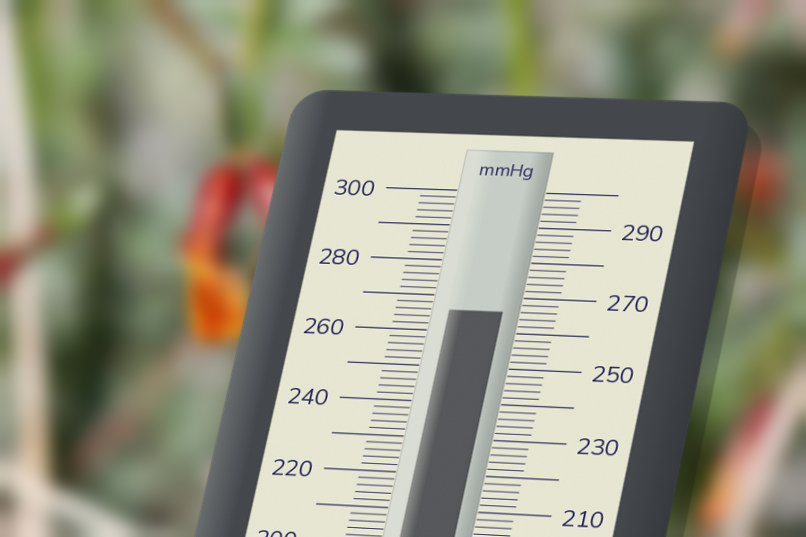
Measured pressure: 266 mmHg
